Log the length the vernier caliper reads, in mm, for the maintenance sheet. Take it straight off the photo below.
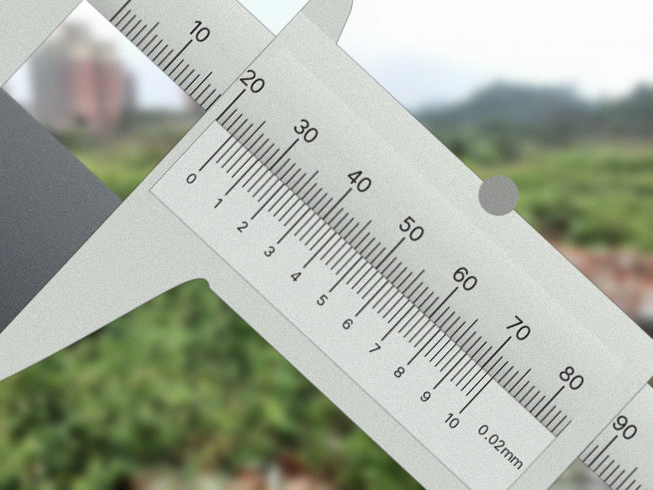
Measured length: 23.0 mm
